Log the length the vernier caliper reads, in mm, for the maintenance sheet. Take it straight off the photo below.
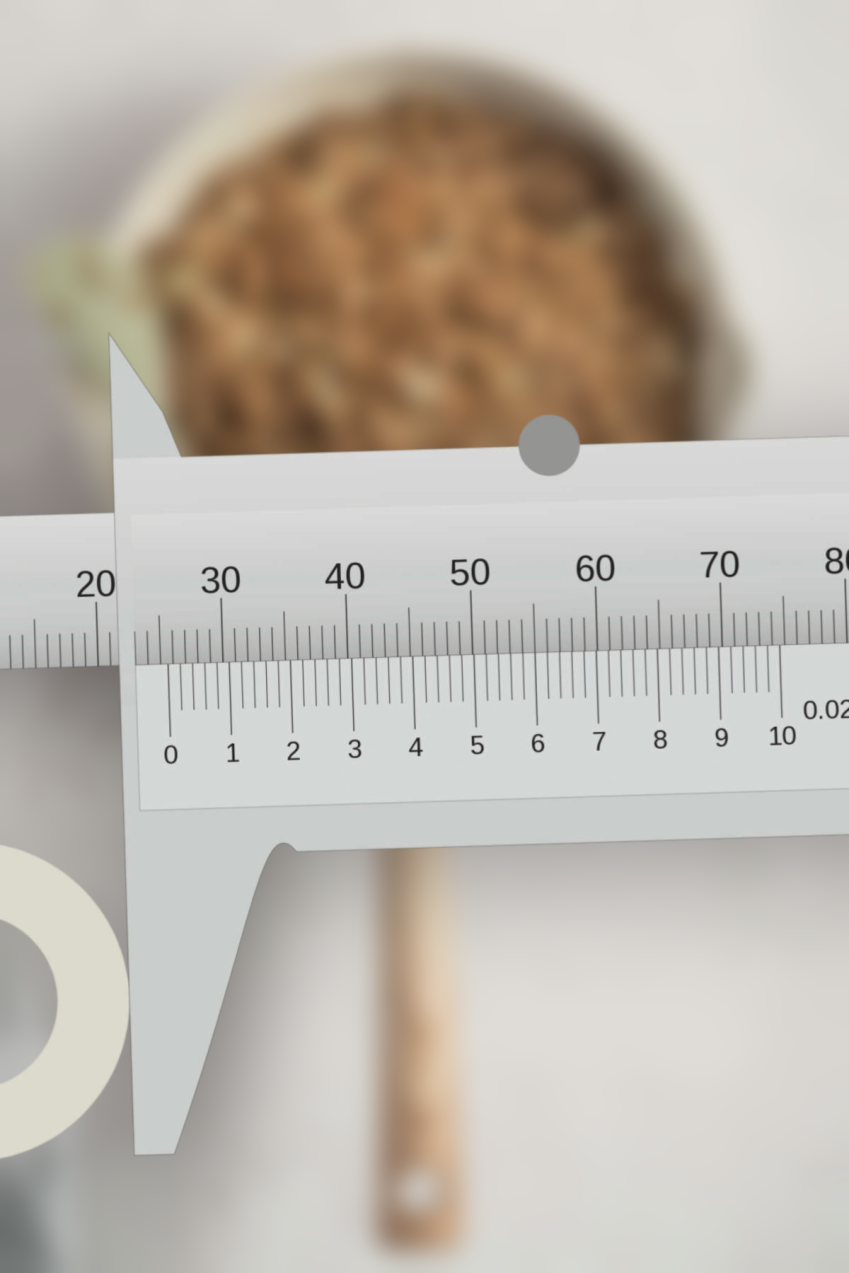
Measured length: 25.6 mm
